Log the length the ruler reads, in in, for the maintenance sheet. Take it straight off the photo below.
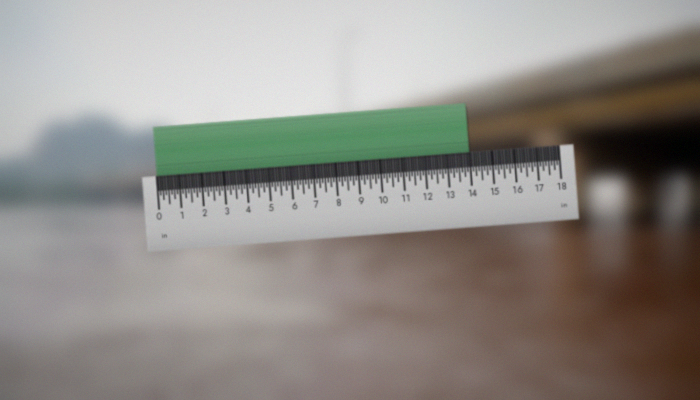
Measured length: 14 in
